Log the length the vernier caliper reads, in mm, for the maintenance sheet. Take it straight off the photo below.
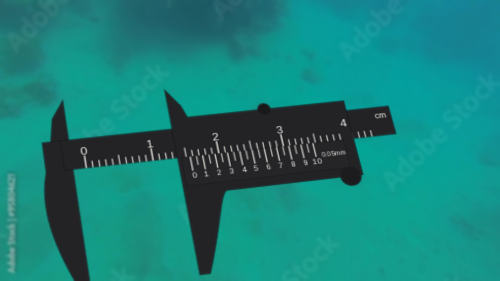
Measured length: 15.6 mm
